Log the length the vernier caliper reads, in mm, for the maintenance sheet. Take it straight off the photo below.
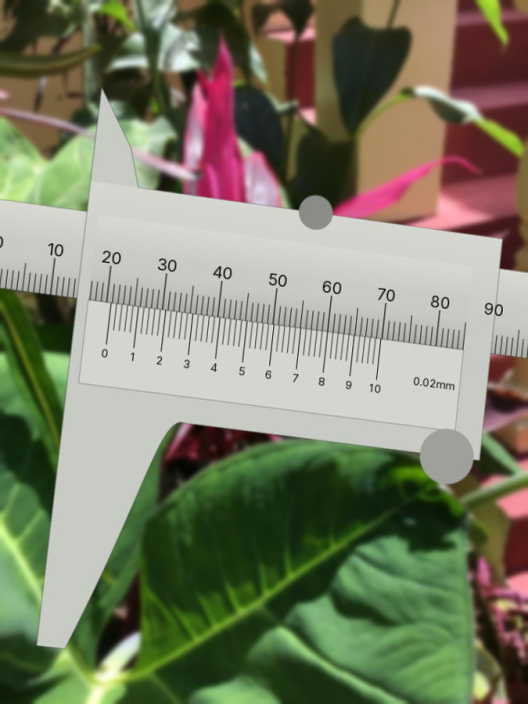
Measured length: 20.8 mm
